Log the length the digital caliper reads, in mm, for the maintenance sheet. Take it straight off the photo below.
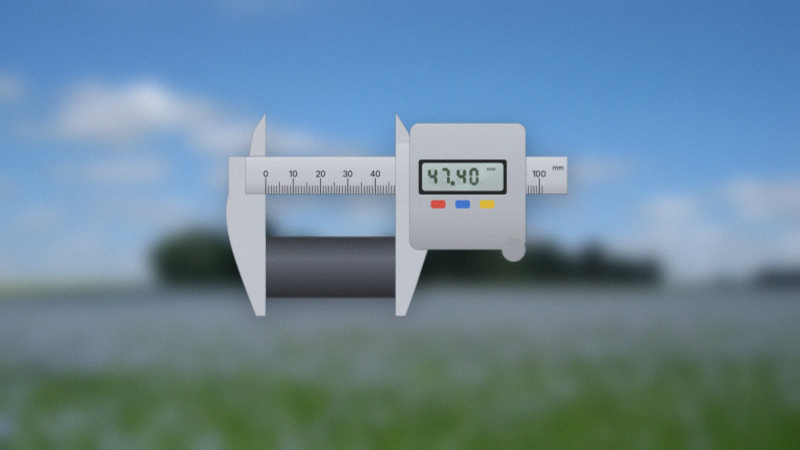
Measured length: 47.40 mm
